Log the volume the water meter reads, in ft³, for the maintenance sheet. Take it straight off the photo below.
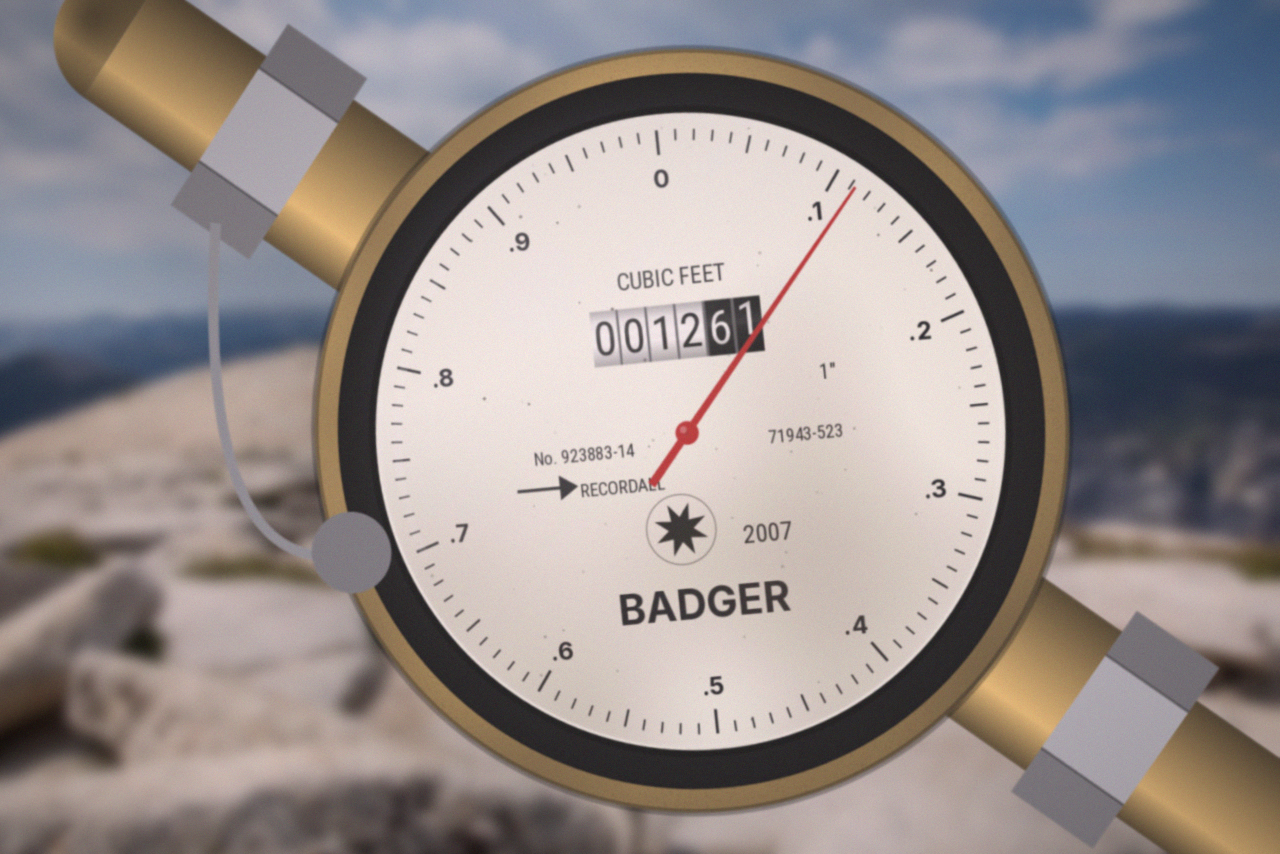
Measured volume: 1261.11 ft³
